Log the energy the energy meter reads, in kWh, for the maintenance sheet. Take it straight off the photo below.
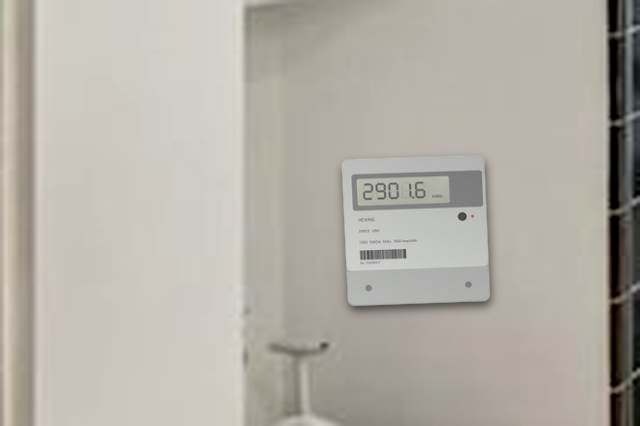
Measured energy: 2901.6 kWh
